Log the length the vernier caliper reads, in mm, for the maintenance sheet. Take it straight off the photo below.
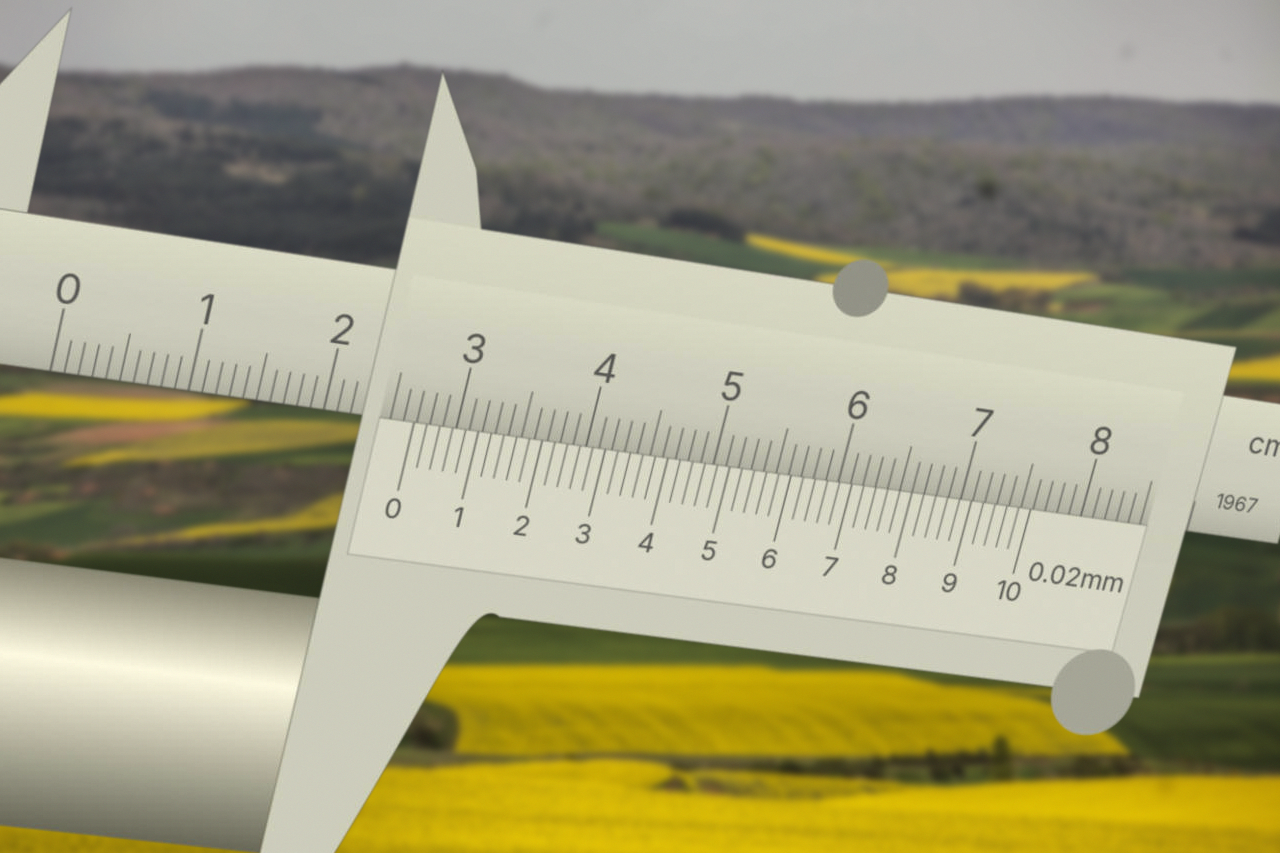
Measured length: 26.8 mm
